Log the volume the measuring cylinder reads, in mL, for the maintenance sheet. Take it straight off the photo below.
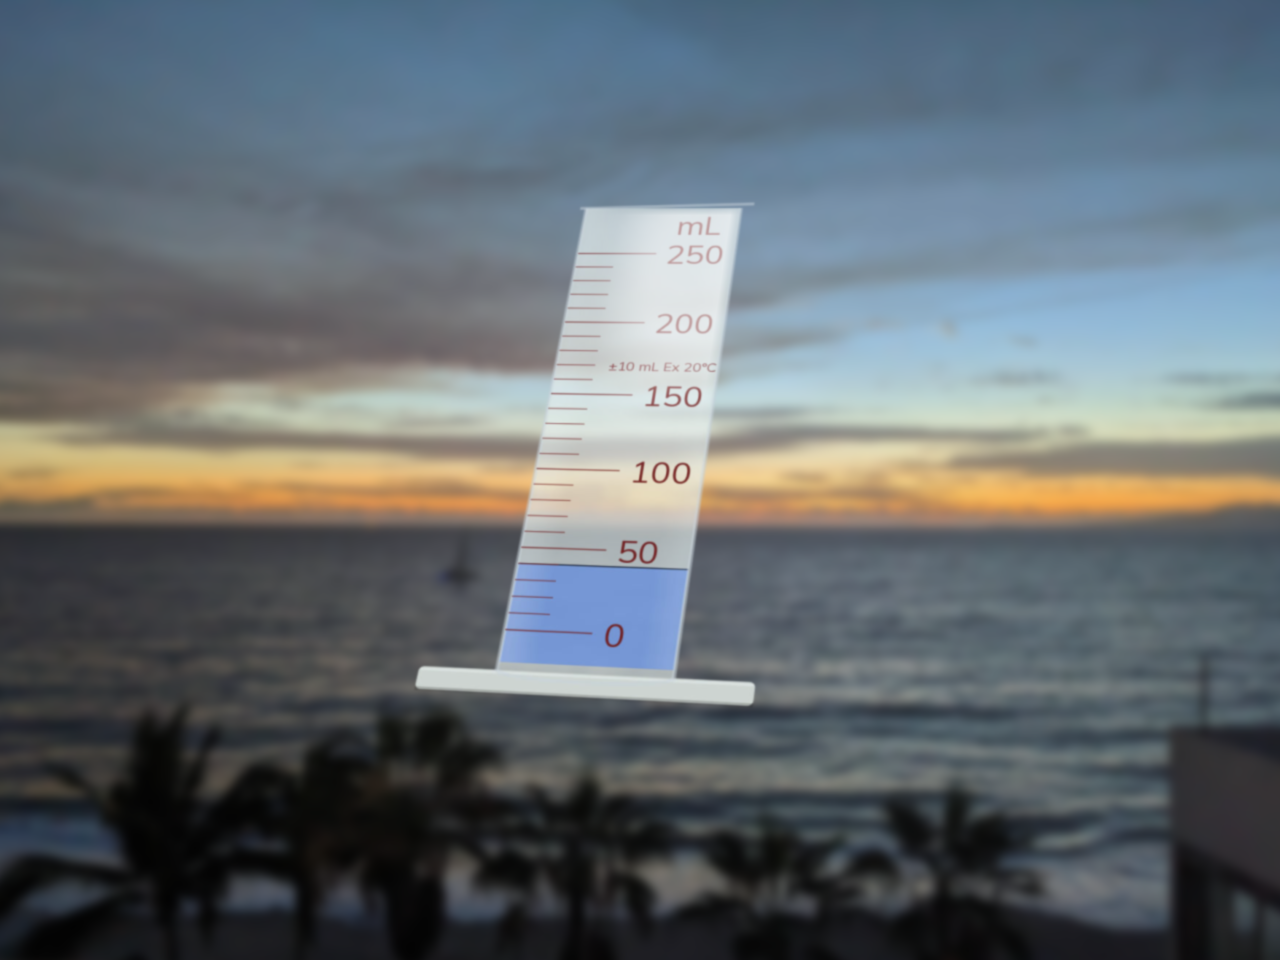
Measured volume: 40 mL
